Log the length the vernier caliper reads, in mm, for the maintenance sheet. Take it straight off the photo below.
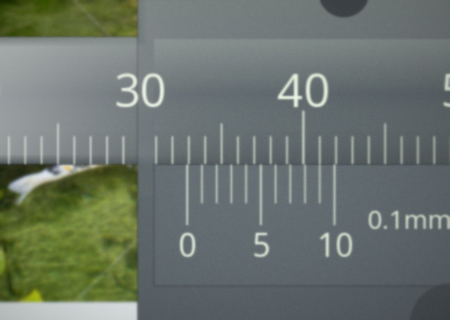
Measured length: 32.9 mm
